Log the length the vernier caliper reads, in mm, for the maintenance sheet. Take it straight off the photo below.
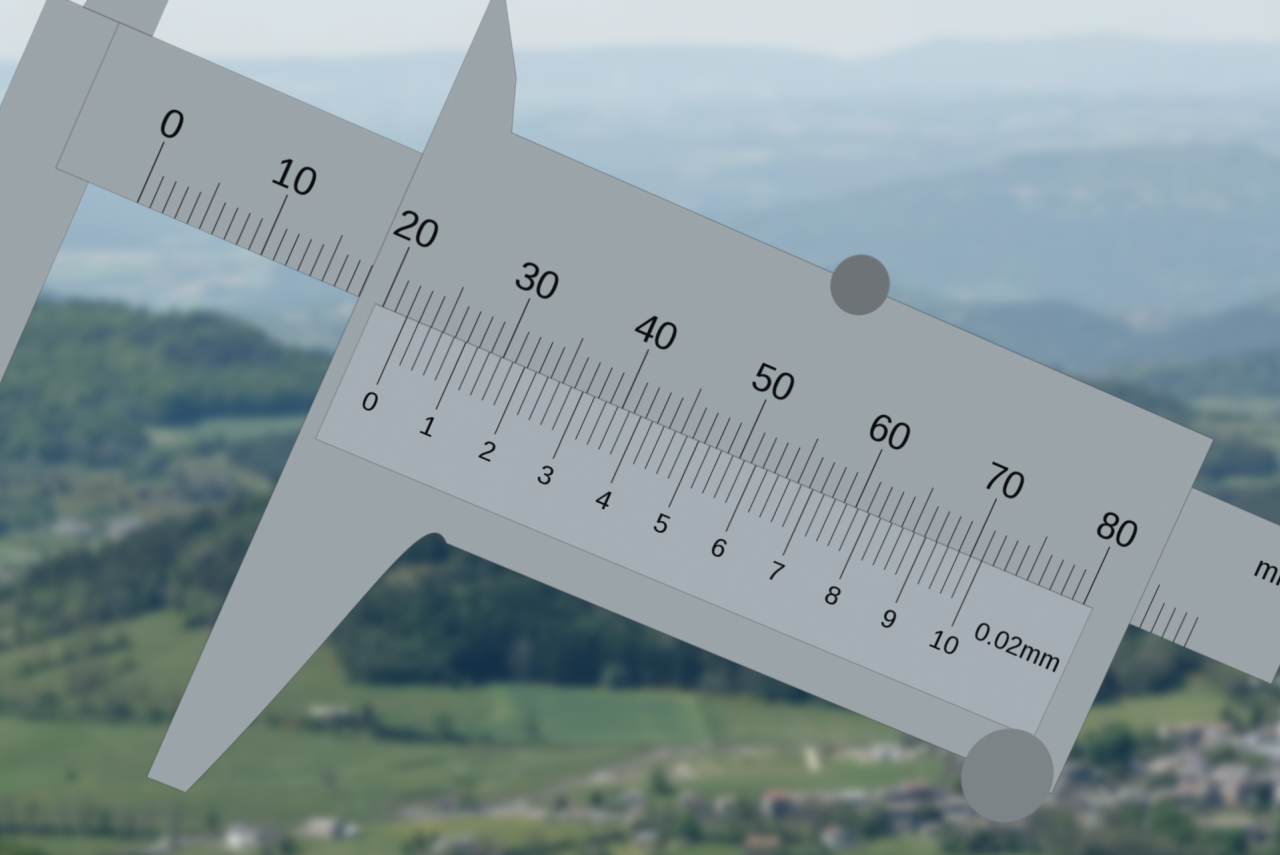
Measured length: 22.0 mm
